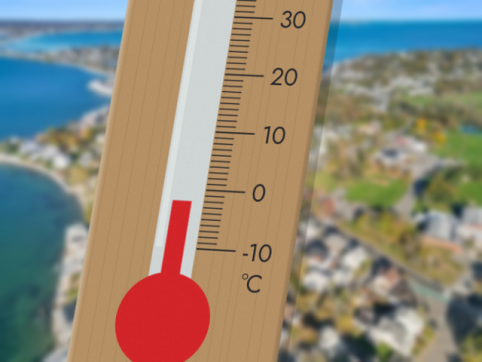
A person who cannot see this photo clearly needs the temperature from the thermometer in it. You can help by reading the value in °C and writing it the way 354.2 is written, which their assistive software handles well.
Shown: -2
